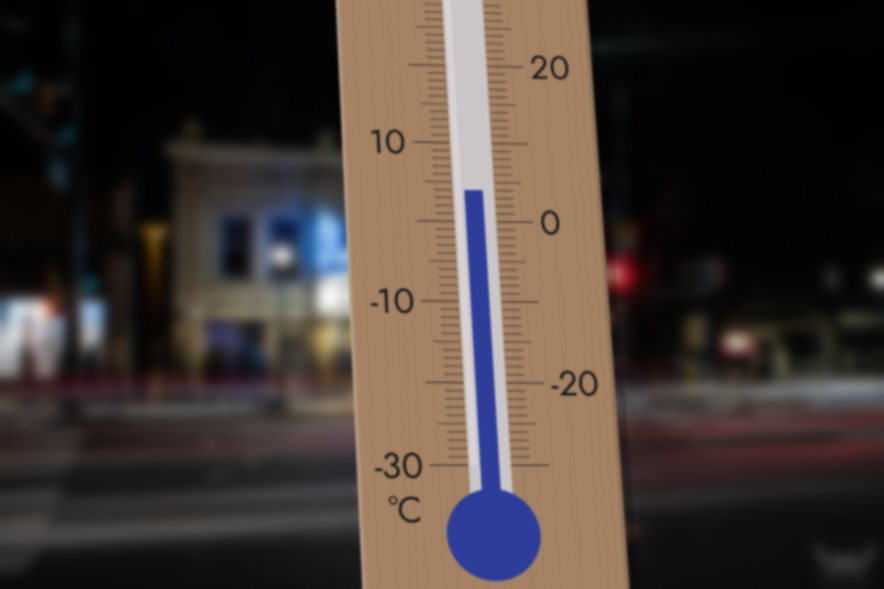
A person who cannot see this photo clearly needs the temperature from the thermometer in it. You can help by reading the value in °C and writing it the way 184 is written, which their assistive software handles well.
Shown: 4
